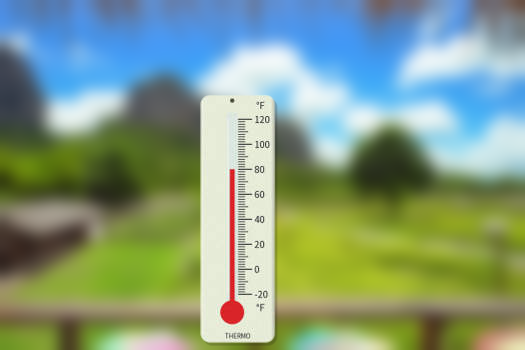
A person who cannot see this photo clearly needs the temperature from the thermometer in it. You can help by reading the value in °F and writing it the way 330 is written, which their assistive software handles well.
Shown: 80
